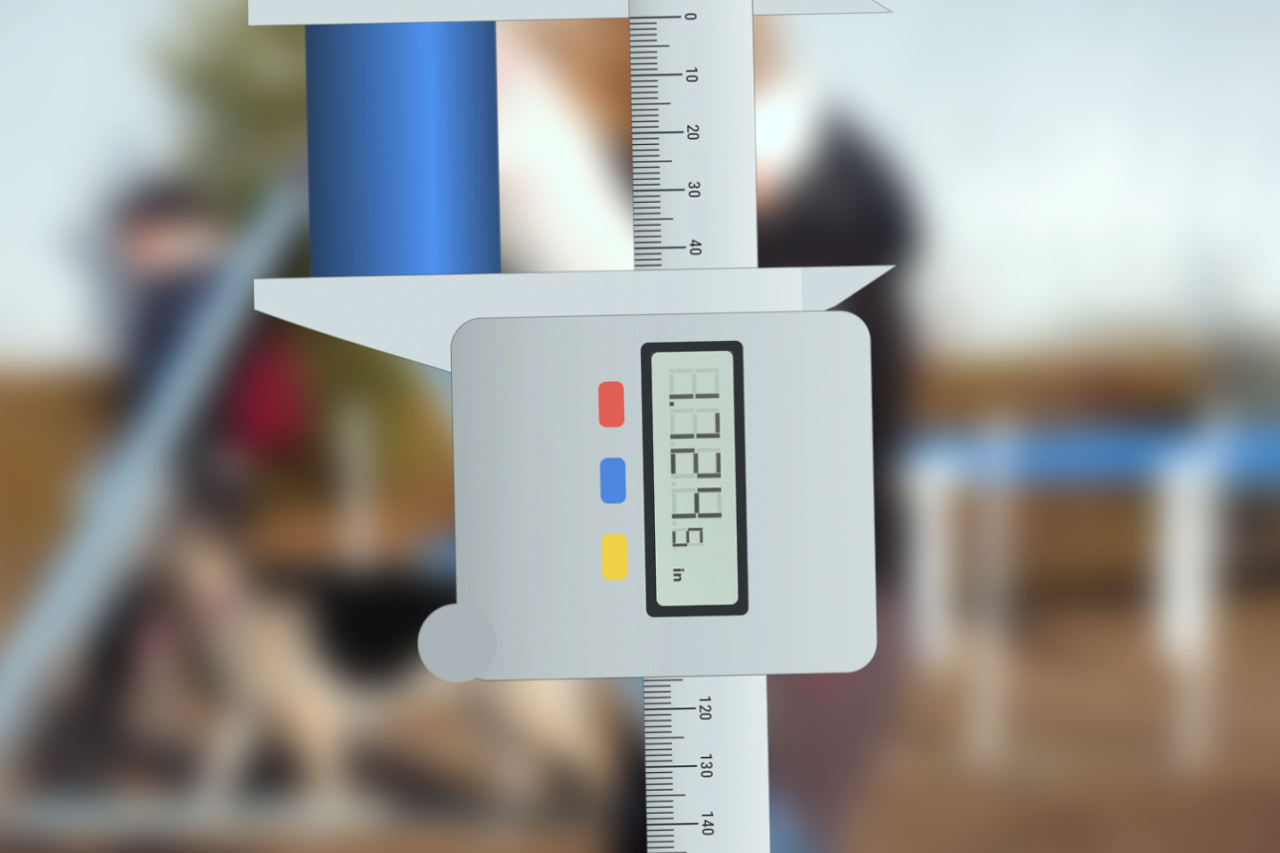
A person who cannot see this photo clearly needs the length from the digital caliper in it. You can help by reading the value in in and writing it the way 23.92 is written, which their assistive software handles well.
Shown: 1.7245
